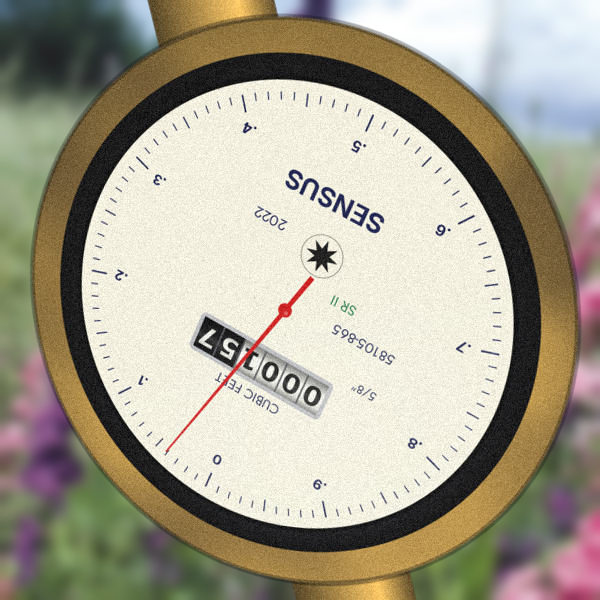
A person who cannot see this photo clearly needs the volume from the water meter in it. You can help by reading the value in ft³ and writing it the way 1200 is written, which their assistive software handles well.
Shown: 157.04
